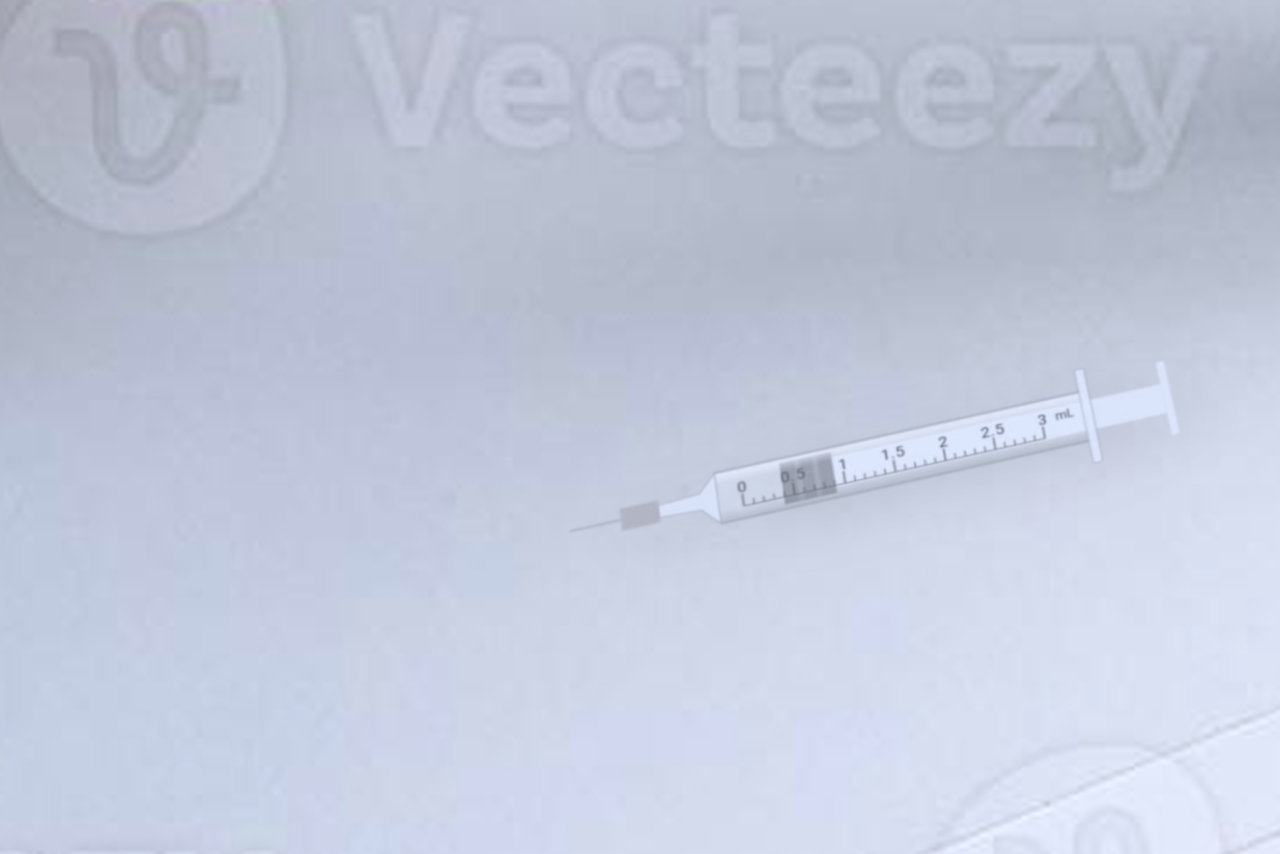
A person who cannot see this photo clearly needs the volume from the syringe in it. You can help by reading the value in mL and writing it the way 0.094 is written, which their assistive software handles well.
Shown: 0.4
